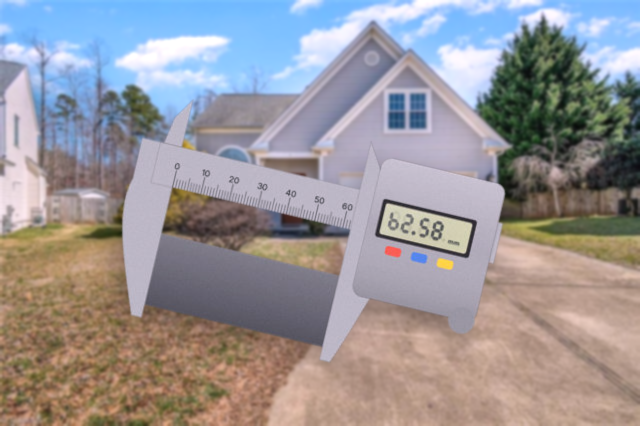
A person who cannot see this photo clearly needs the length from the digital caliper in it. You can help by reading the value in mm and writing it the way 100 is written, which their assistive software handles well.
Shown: 62.58
